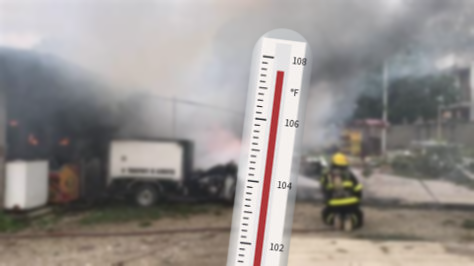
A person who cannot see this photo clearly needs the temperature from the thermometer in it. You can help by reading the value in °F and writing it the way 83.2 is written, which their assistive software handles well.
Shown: 107.6
